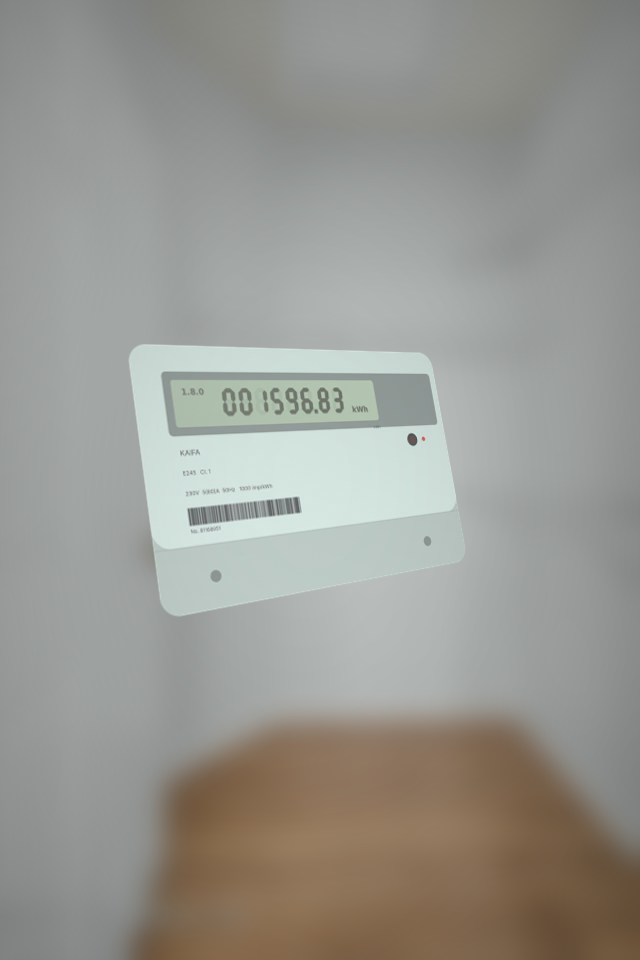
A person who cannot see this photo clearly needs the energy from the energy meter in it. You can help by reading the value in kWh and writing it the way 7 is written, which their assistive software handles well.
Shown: 1596.83
